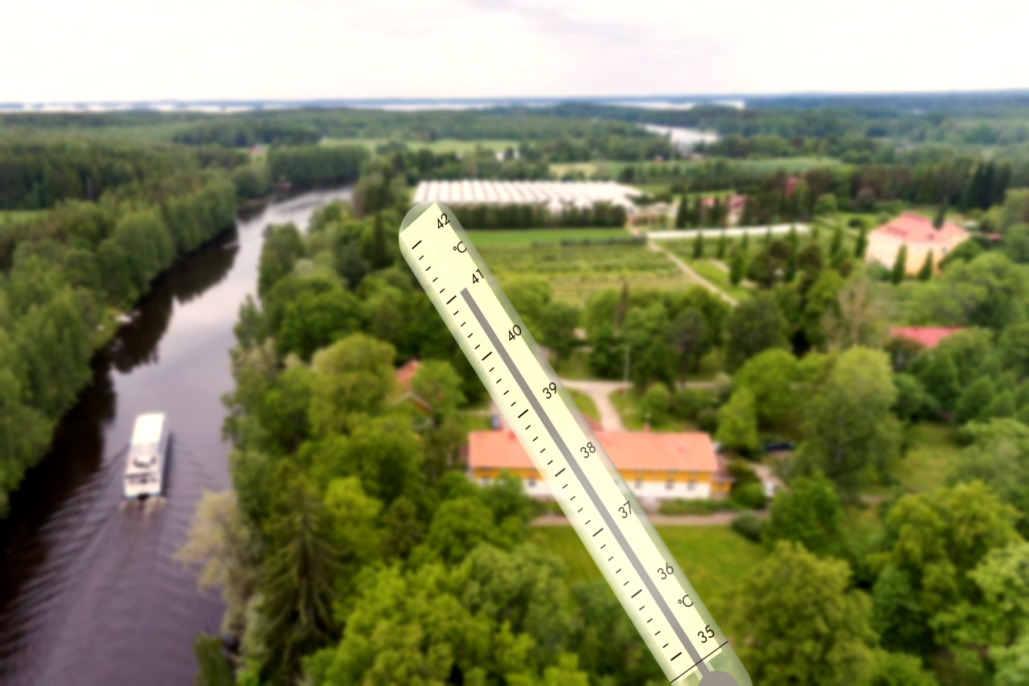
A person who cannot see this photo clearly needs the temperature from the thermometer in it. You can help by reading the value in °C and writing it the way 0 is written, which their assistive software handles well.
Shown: 41
